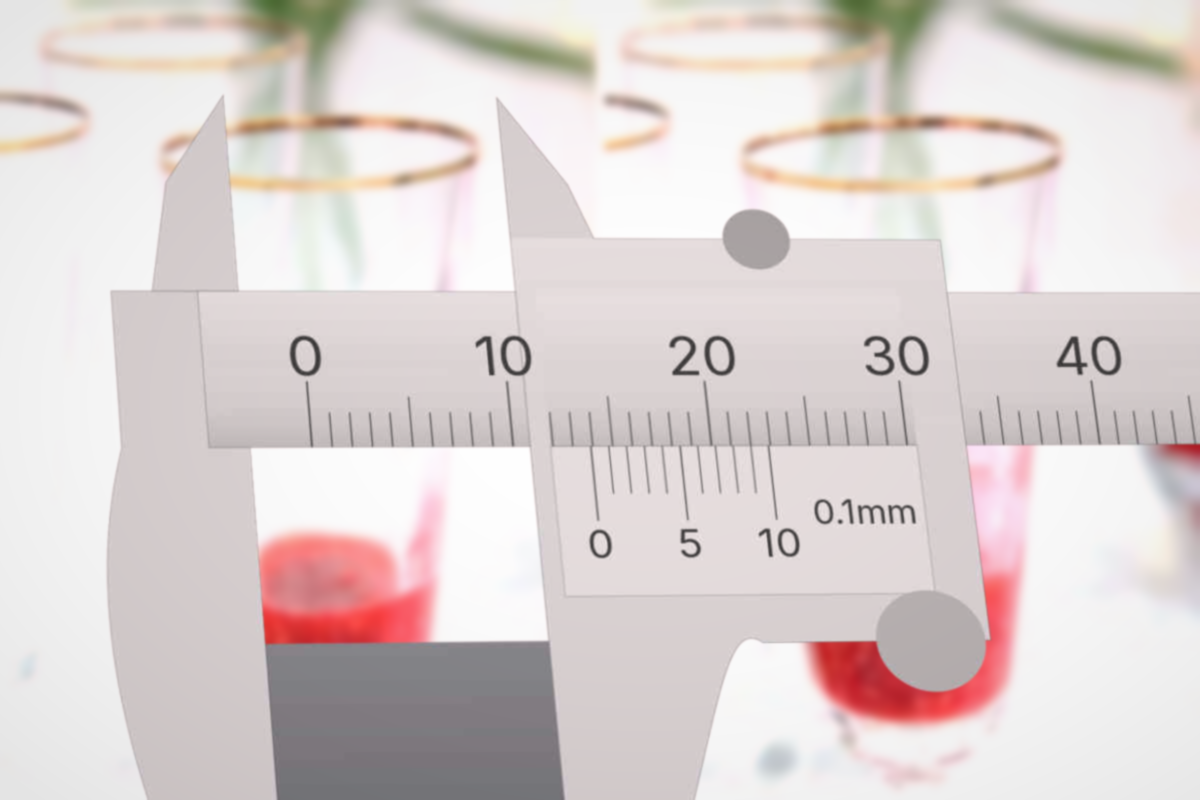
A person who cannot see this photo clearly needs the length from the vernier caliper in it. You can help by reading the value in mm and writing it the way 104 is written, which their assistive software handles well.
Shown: 13.9
